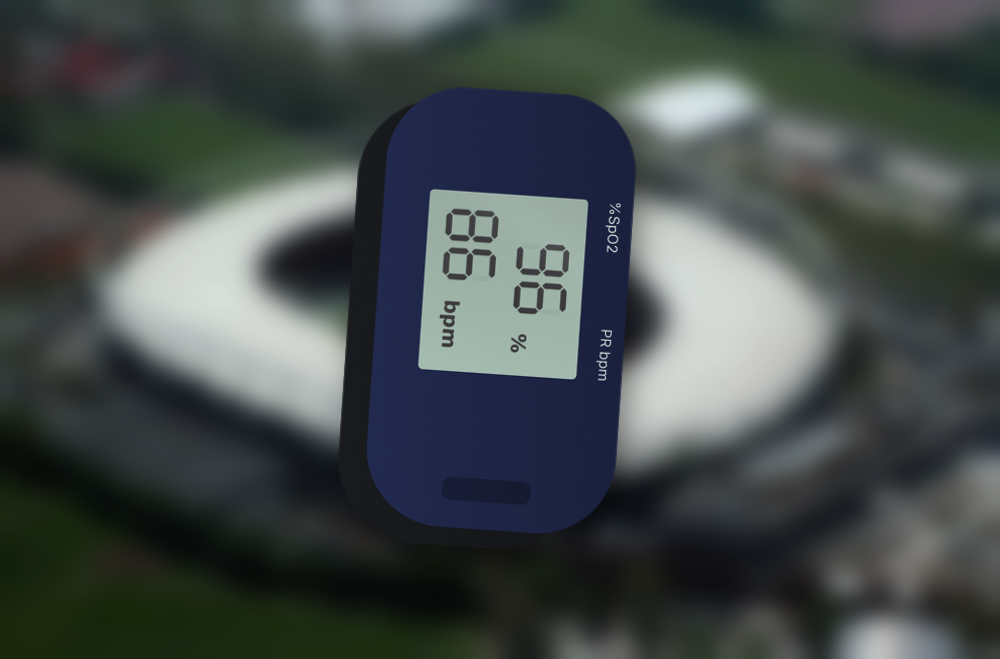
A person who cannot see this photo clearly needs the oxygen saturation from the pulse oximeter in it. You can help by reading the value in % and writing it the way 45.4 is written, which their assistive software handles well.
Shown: 96
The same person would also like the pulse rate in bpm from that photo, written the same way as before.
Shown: 86
